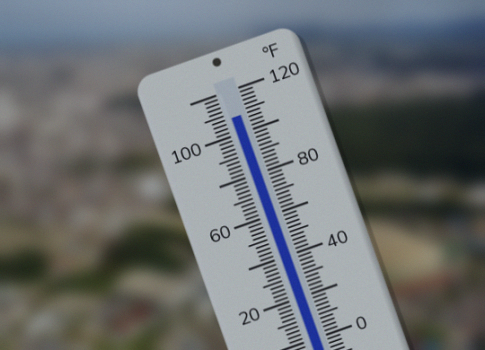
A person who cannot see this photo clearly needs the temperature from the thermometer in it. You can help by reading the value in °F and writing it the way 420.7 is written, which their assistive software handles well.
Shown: 108
